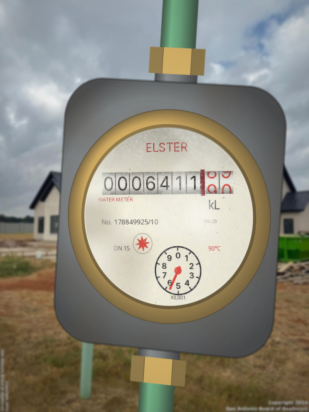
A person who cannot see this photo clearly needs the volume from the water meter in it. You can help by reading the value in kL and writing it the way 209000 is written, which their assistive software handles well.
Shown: 6411.895
